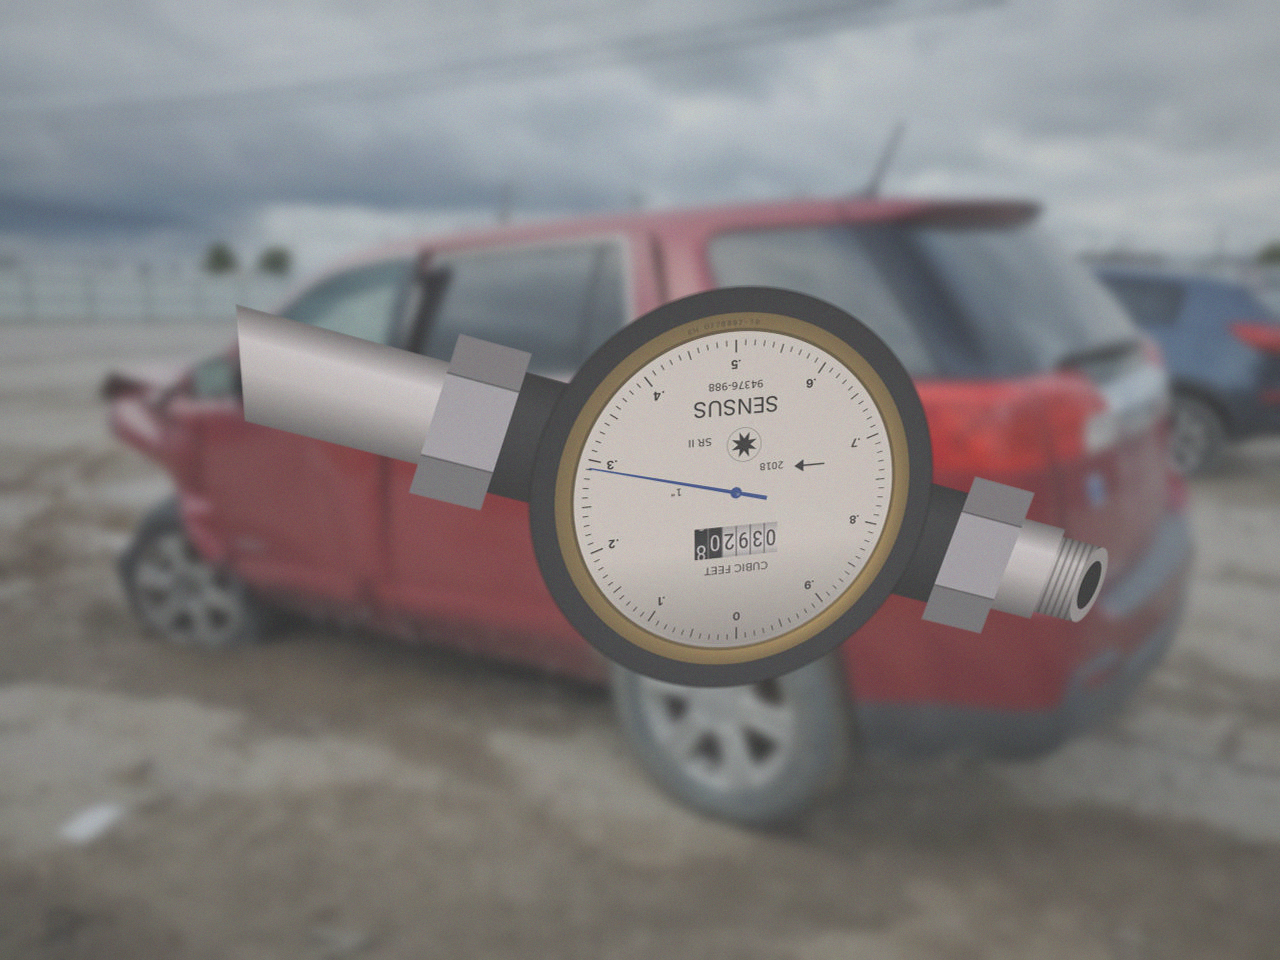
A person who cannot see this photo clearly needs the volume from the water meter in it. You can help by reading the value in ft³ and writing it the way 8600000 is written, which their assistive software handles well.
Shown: 39208.29
